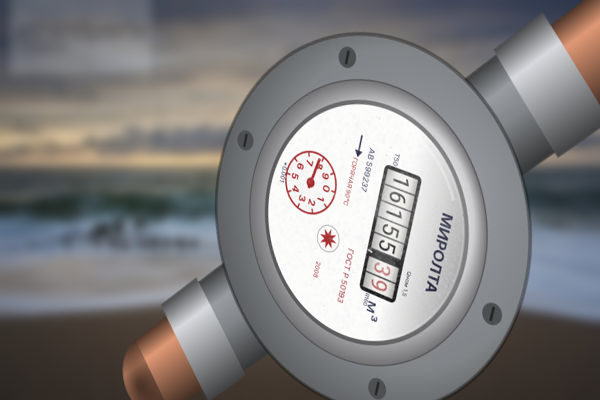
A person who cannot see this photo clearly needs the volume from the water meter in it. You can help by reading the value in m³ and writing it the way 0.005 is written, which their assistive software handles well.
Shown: 16155.397
